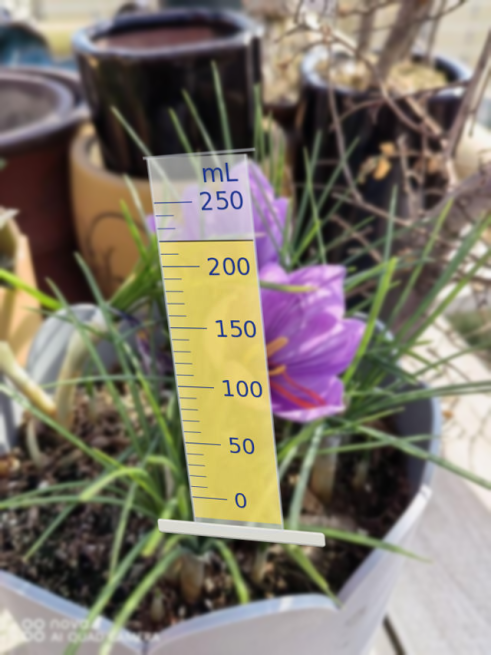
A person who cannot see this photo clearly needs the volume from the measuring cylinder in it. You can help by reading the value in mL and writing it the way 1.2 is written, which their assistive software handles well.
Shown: 220
